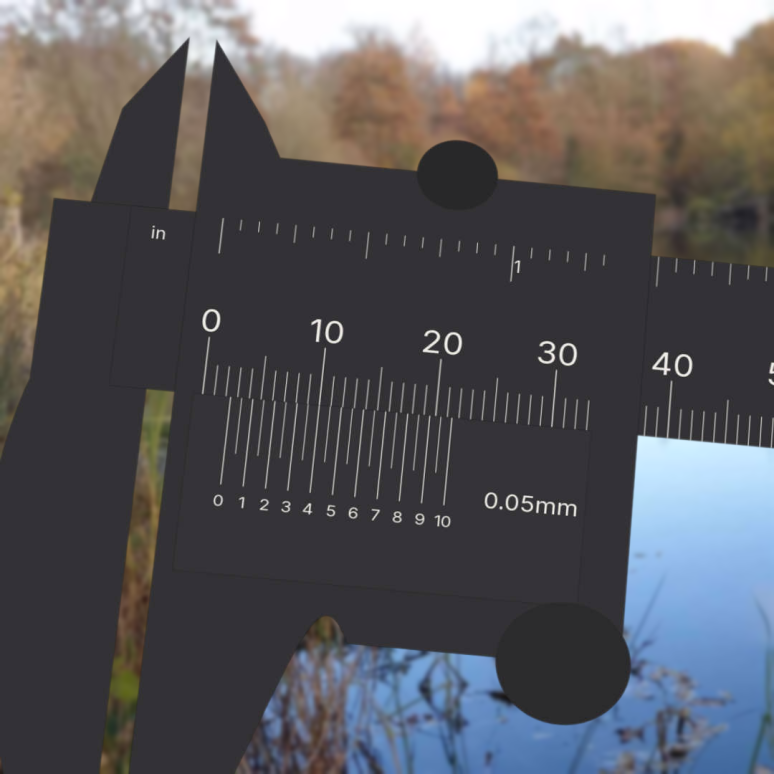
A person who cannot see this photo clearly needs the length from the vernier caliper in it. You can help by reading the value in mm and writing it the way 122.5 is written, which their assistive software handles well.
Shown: 2.4
